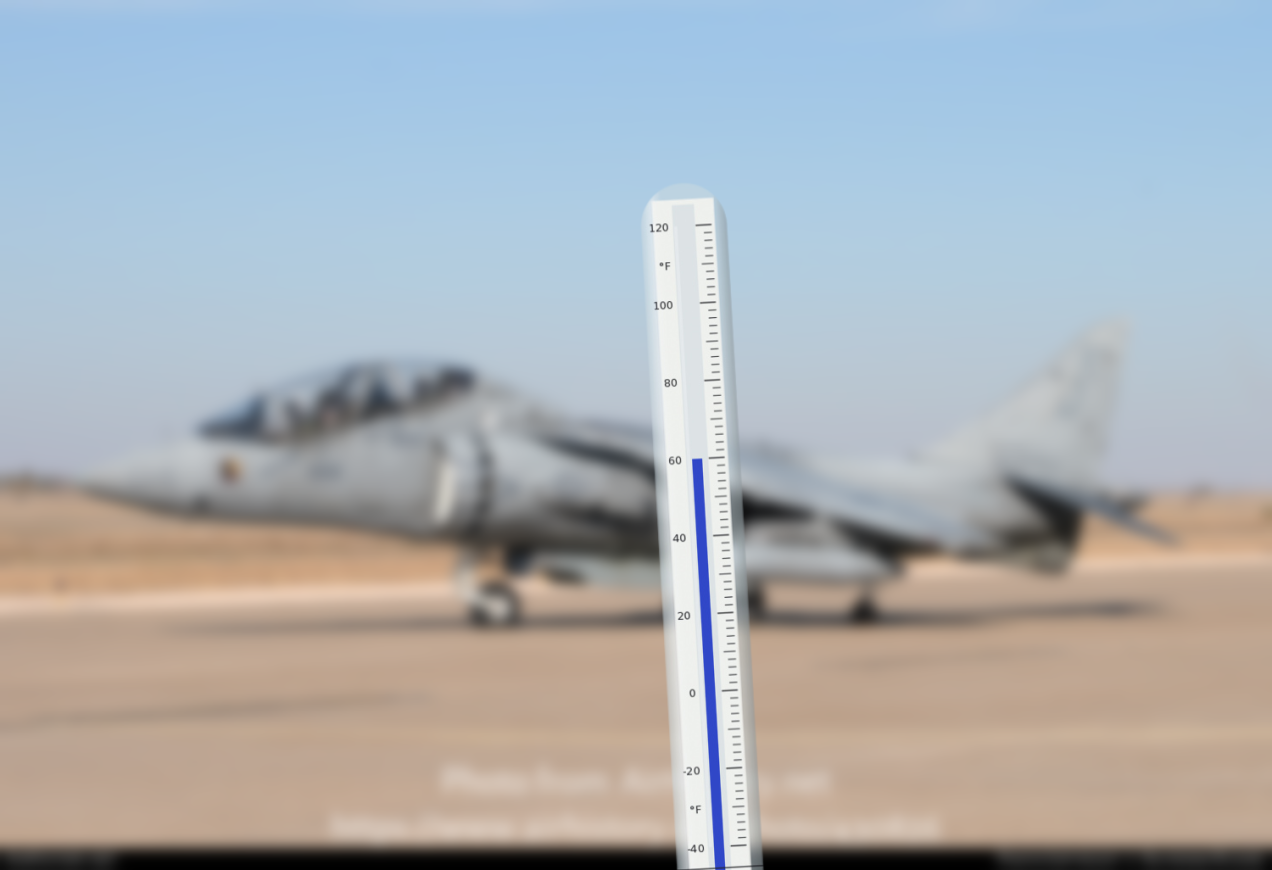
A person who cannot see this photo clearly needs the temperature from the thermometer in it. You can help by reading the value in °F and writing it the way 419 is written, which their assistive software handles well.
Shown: 60
